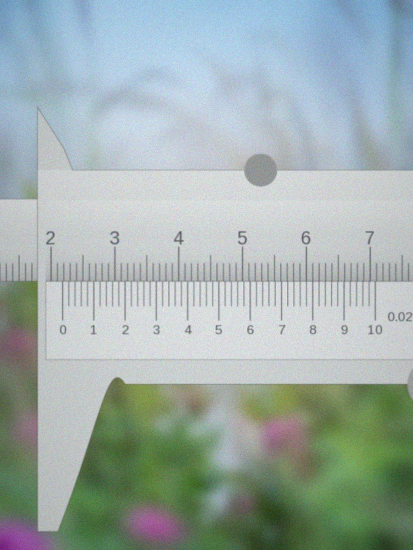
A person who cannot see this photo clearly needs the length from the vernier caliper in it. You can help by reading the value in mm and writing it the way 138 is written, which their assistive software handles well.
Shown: 21.8
